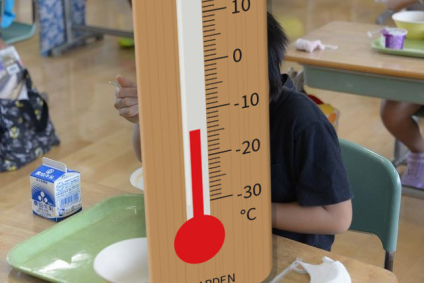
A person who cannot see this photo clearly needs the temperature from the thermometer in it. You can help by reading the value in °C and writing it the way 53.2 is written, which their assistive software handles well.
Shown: -14
